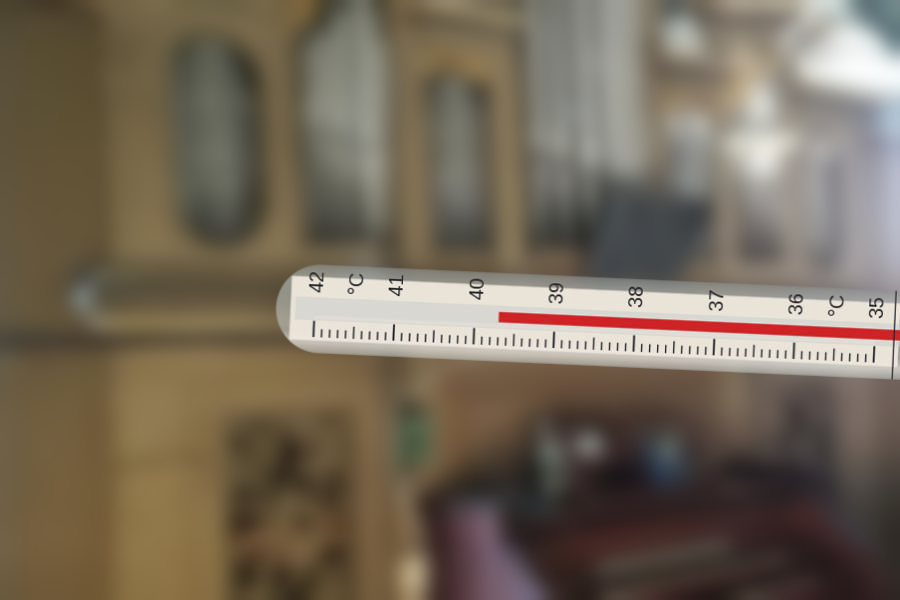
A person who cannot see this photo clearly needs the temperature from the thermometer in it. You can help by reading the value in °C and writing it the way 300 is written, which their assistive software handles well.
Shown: 39.7
